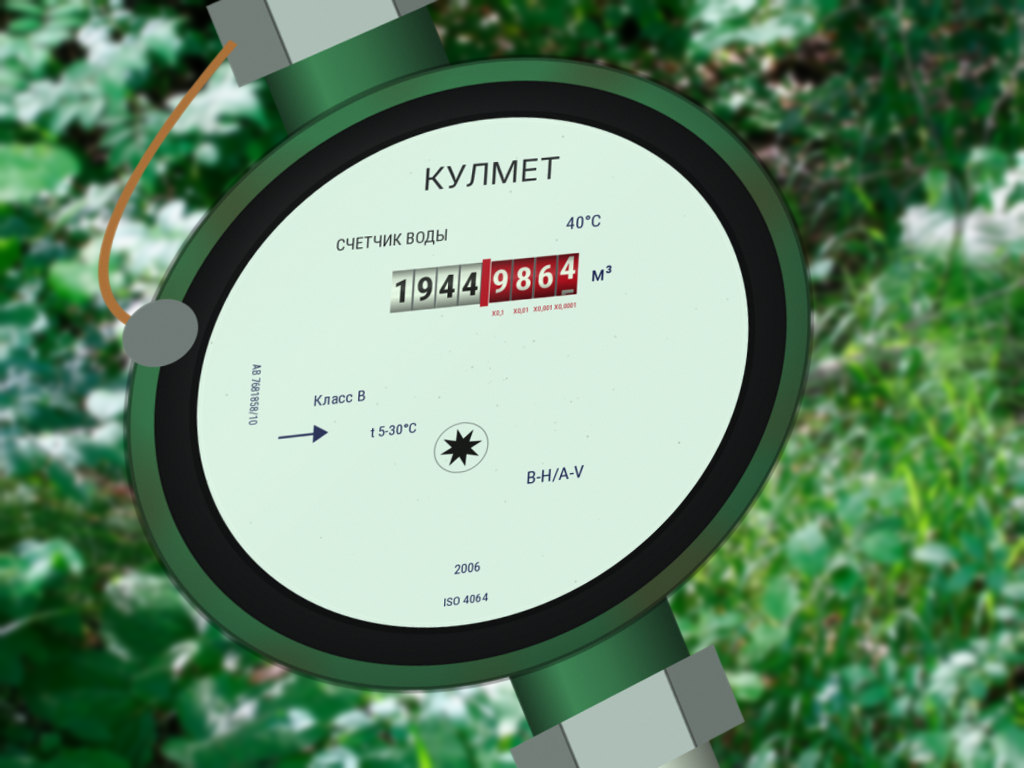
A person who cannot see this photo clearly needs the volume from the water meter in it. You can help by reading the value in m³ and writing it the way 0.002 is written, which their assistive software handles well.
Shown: 1944.9864
